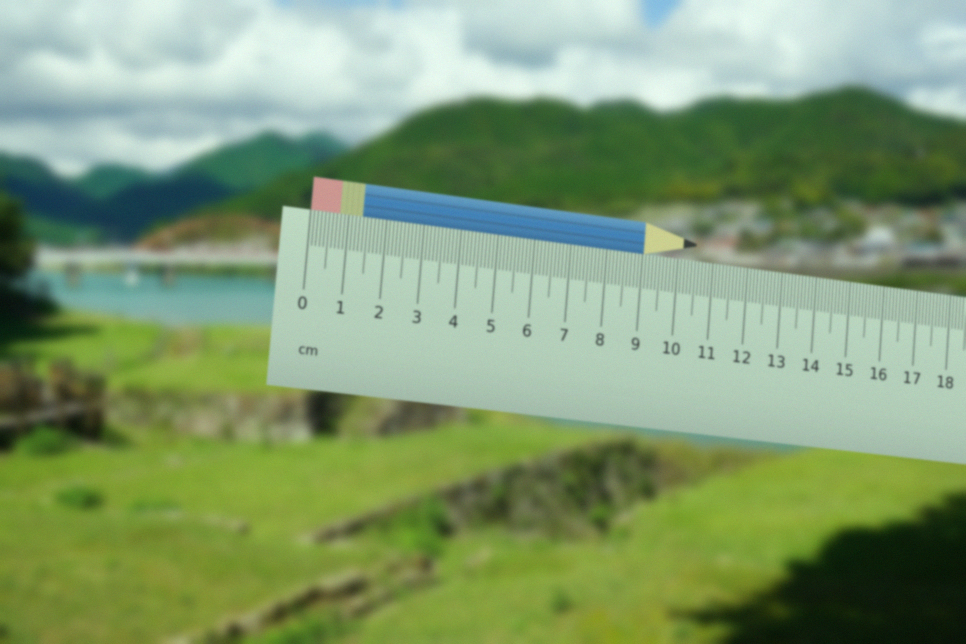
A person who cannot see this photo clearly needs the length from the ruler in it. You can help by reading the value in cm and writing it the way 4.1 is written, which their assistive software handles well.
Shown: 10.5
